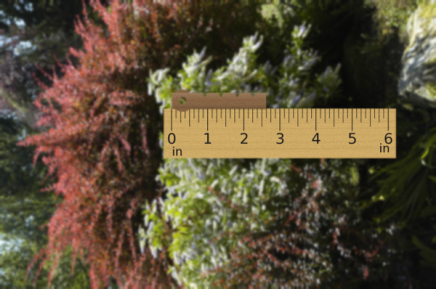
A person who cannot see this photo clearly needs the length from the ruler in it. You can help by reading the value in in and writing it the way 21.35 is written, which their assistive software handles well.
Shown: 2.625
